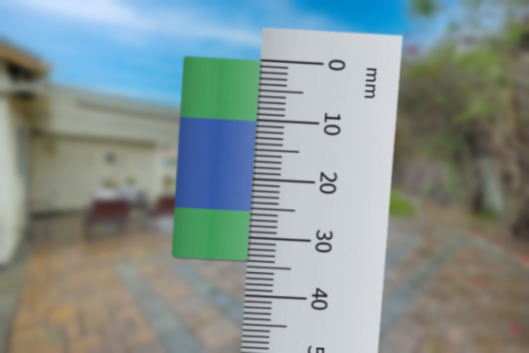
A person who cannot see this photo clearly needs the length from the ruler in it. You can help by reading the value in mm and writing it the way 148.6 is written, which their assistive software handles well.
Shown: 34
